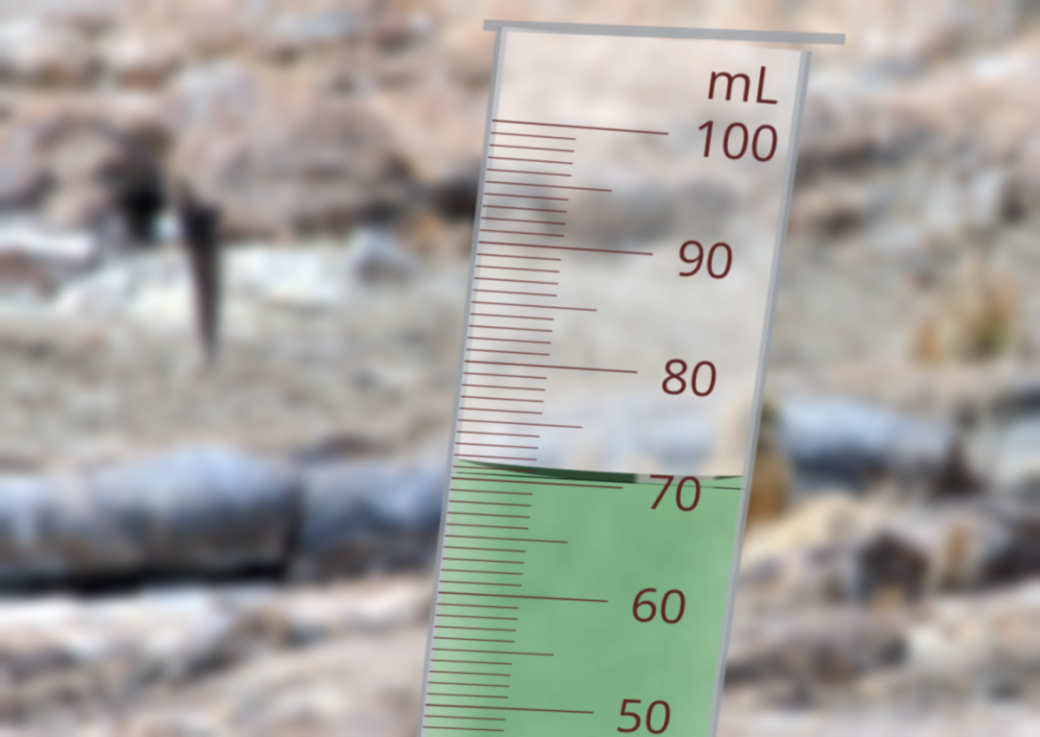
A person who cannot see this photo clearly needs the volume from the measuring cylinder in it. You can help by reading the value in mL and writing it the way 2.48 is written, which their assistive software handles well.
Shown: 70.5
